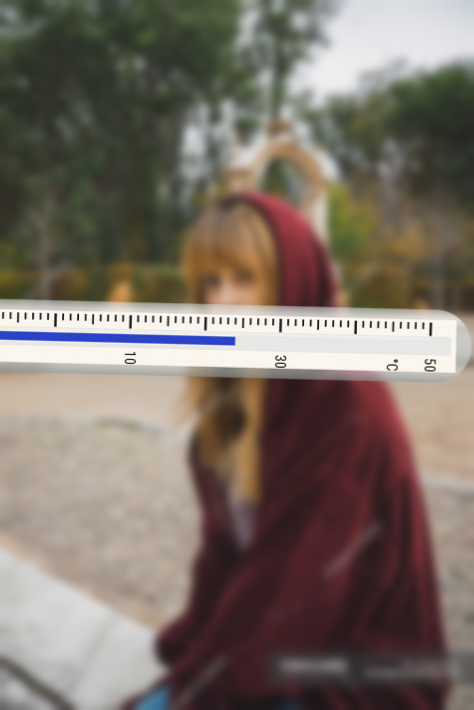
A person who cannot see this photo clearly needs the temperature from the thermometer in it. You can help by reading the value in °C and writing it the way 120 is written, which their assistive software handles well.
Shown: 24
